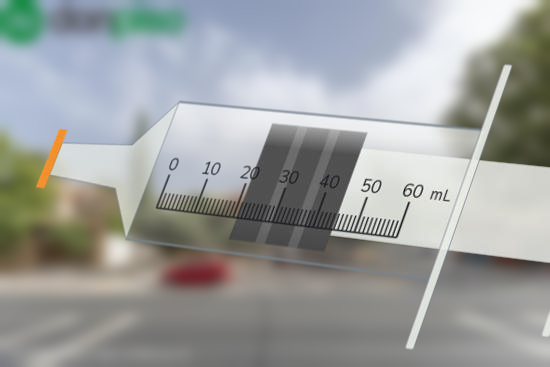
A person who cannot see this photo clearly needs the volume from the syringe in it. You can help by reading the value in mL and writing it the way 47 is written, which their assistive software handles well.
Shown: 21
